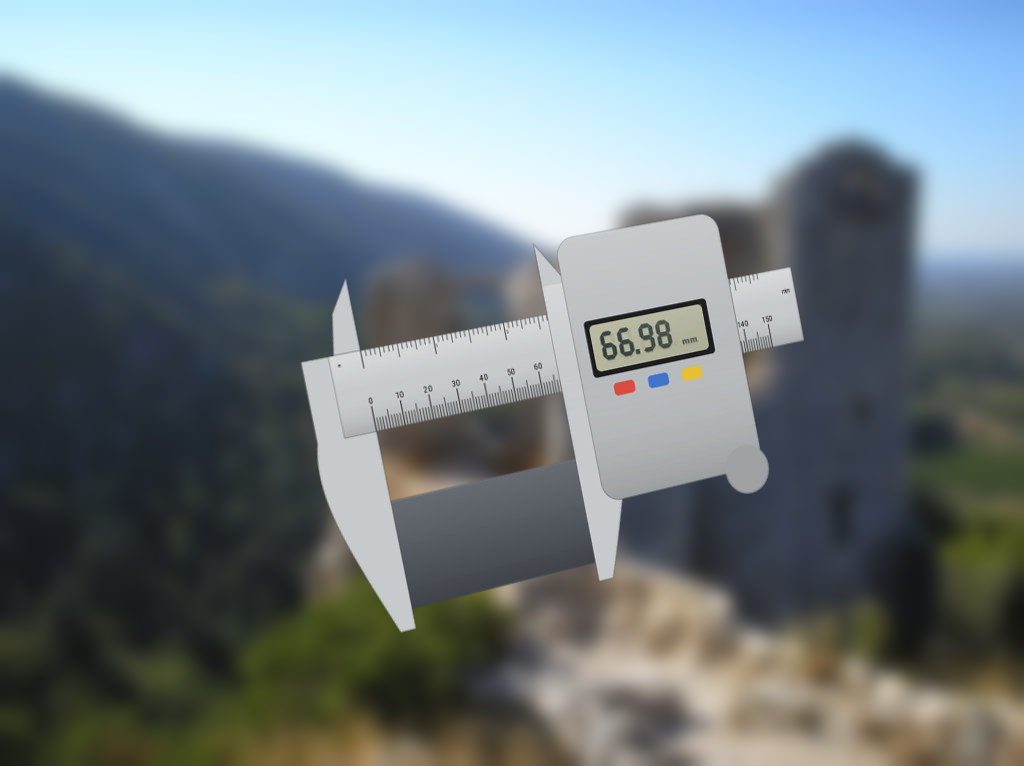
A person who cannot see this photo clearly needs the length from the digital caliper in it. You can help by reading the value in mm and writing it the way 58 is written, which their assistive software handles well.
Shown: 66.98
